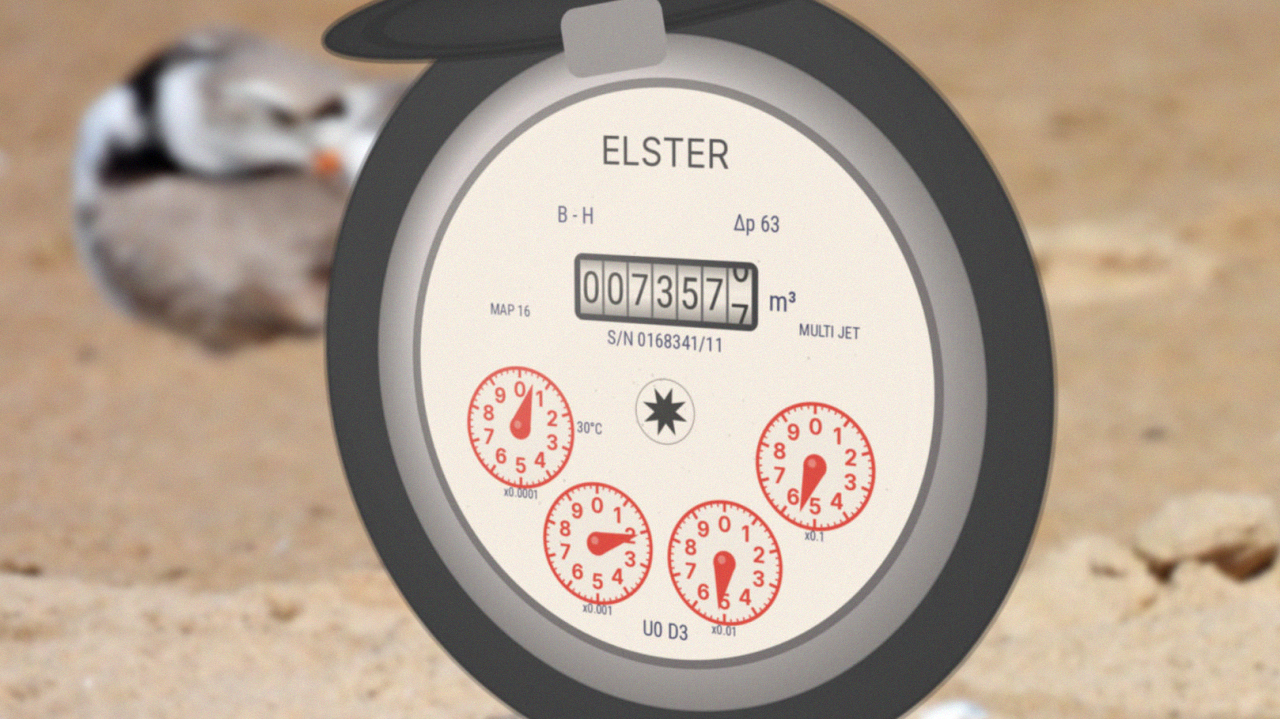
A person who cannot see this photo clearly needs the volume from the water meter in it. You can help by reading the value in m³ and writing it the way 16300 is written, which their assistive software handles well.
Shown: 73576.5520
